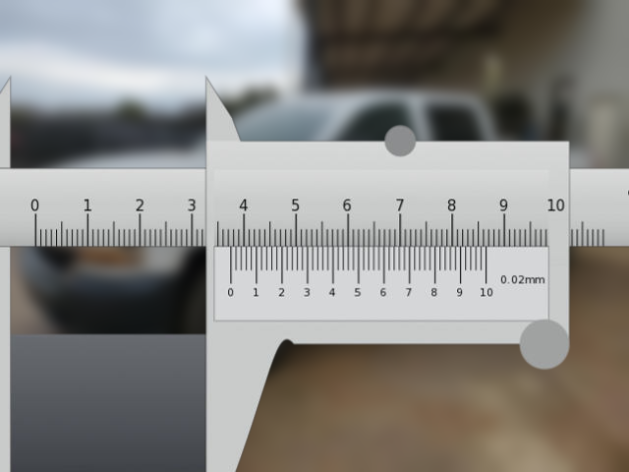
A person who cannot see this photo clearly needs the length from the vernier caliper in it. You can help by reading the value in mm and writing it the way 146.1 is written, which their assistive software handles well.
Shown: 37.5
